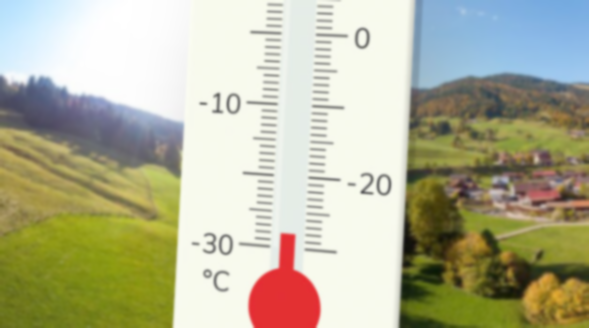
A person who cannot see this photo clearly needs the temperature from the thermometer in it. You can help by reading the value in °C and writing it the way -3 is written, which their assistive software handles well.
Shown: -28
